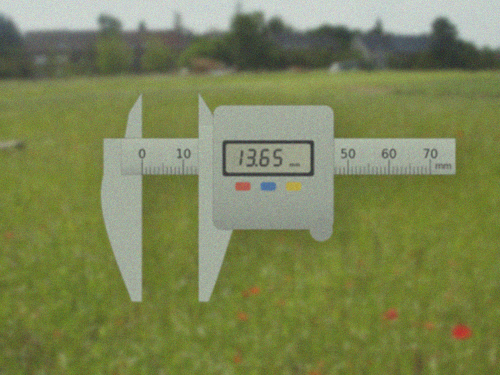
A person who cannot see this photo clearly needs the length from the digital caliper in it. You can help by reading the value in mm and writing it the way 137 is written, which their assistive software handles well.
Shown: 13.65
